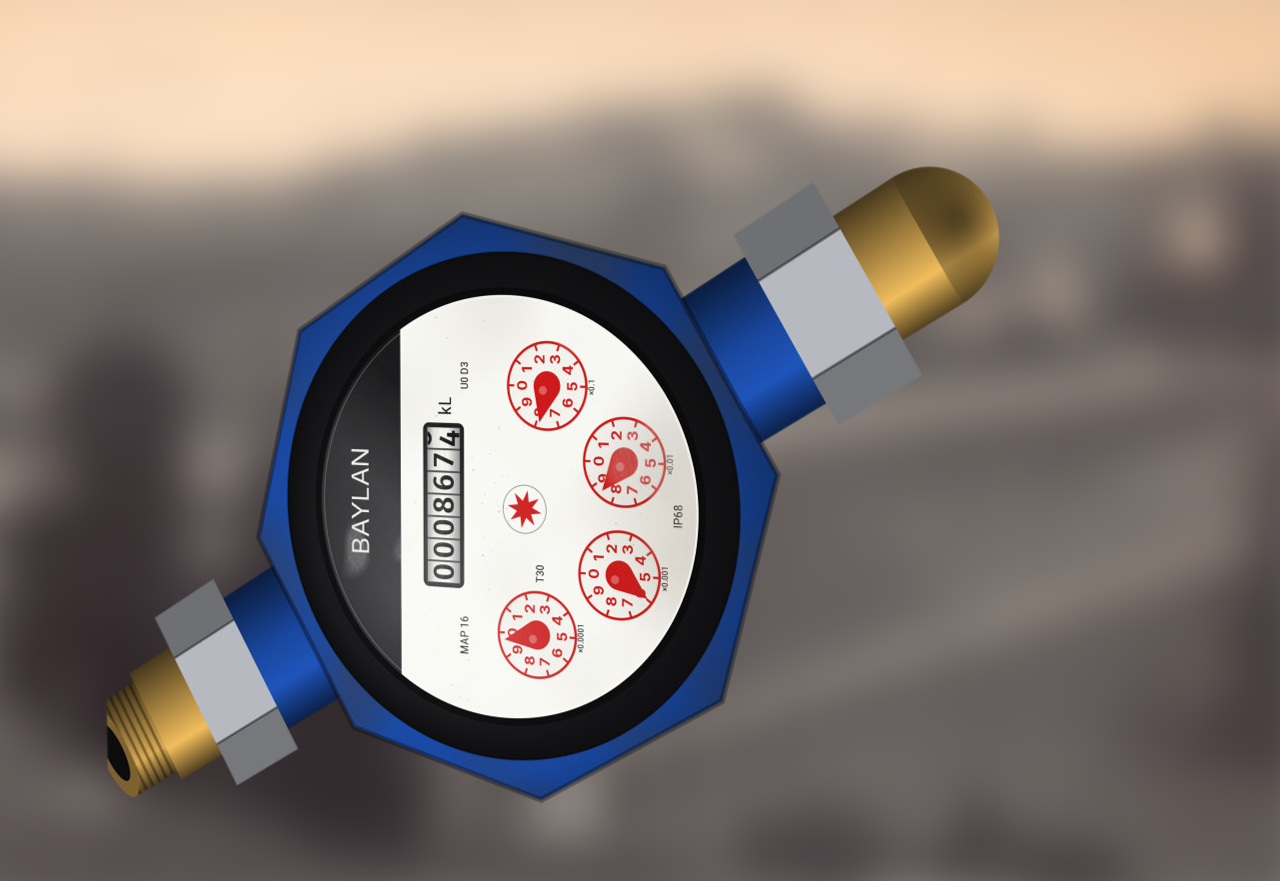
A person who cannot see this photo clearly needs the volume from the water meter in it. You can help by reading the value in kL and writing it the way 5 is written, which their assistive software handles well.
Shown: 8673.7859
